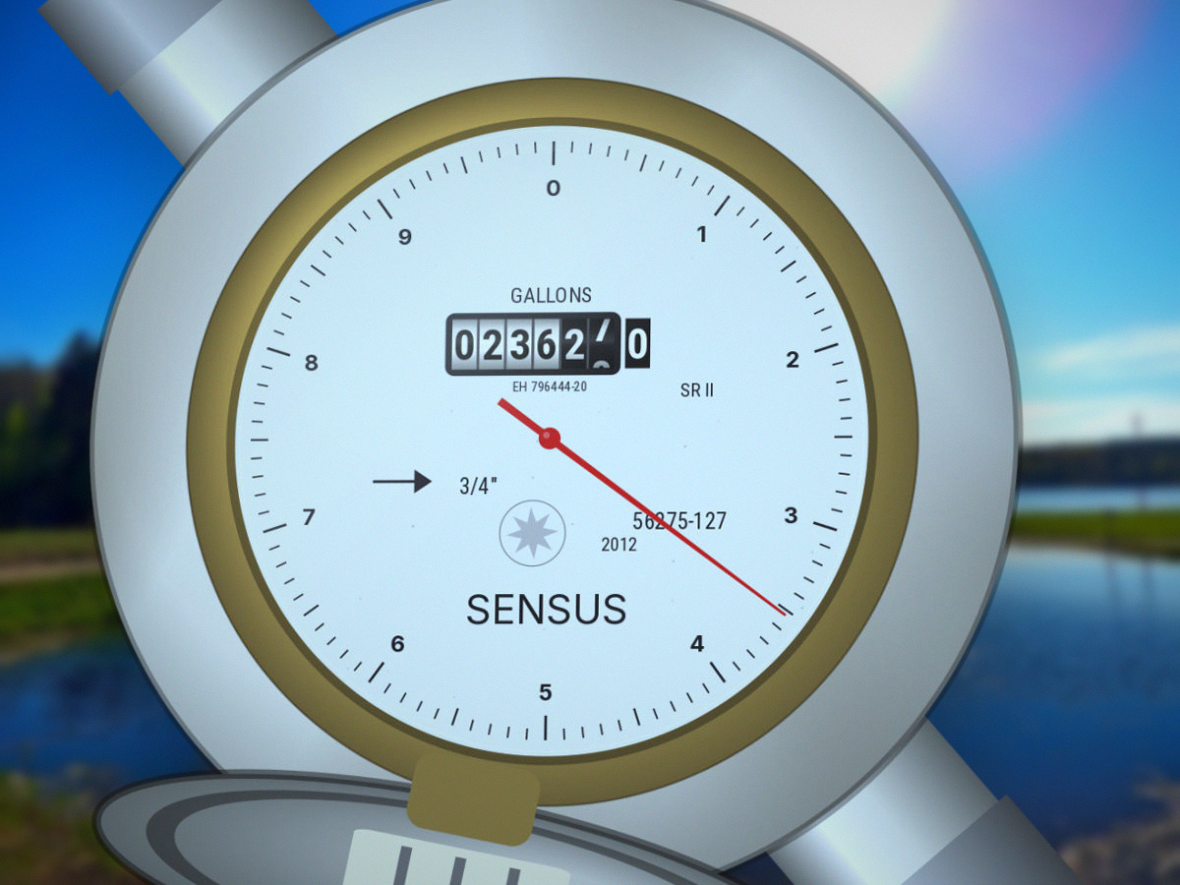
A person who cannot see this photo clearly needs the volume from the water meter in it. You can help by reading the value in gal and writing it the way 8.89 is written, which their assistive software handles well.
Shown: 236273.5
